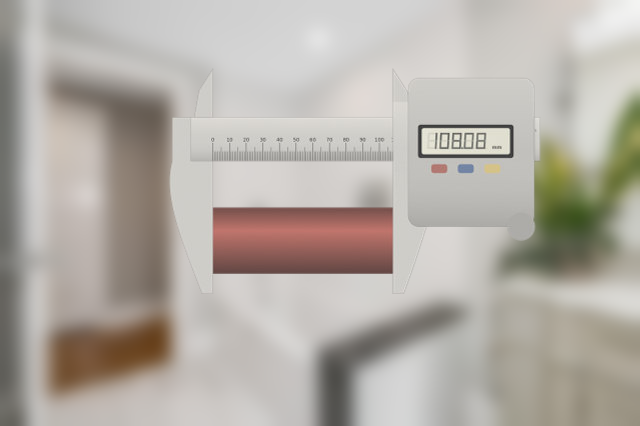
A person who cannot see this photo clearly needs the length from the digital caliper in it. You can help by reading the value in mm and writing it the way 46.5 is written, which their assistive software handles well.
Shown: 108.08
